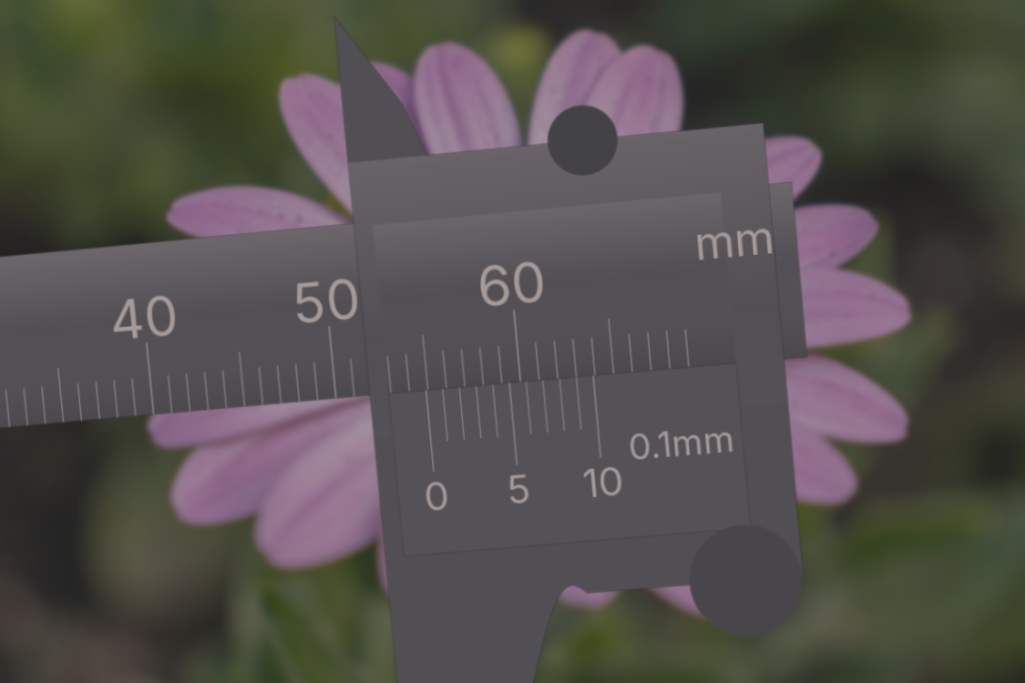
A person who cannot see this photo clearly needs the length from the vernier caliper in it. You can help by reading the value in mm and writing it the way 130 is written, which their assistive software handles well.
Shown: 54.9
